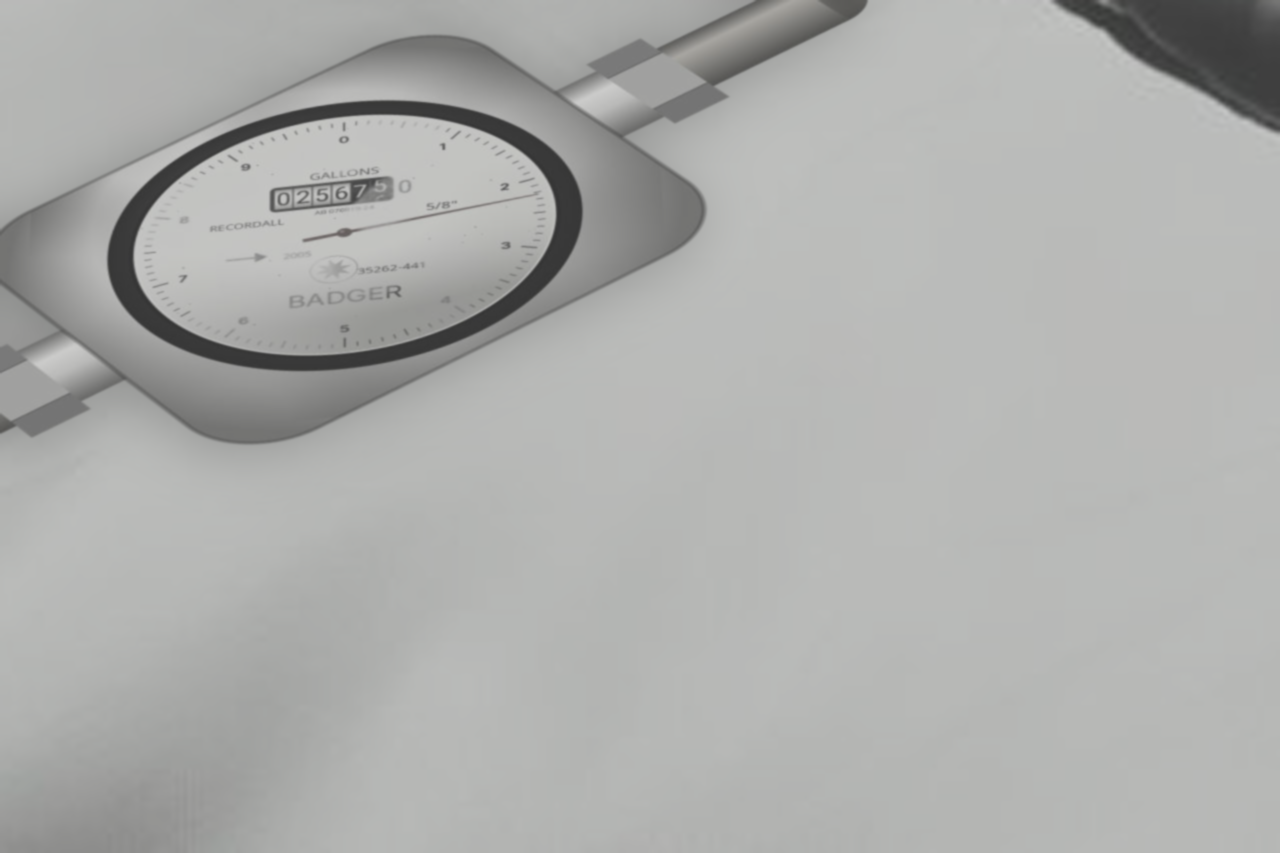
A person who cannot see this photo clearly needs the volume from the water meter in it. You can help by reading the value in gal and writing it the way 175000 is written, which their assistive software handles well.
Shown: 256752.2
